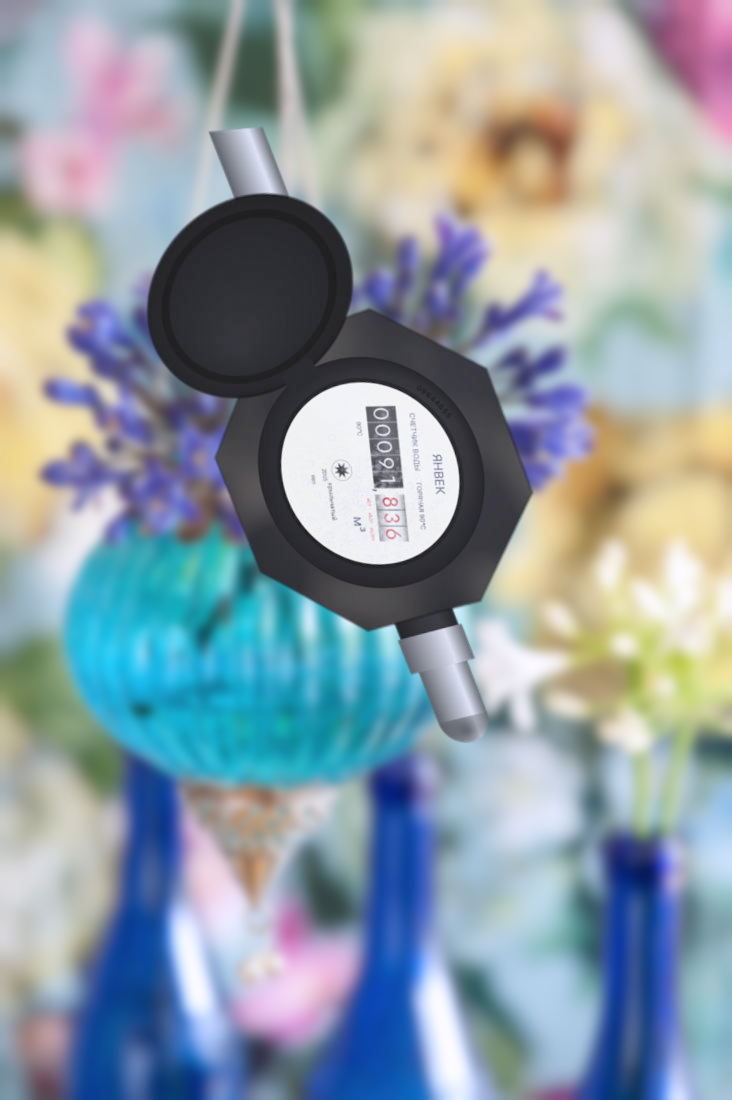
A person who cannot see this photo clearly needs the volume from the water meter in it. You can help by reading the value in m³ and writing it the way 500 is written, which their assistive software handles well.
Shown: 91.836
